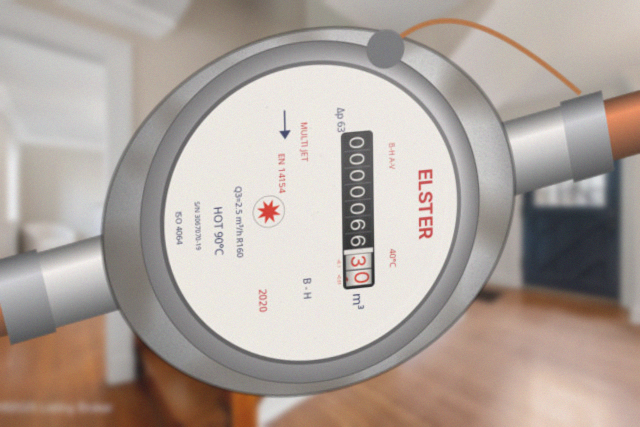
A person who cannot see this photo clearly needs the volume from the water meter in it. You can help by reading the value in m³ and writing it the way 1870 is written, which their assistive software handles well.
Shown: 66.30
